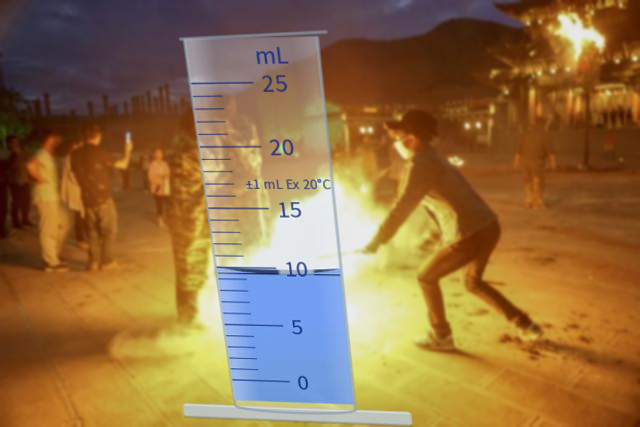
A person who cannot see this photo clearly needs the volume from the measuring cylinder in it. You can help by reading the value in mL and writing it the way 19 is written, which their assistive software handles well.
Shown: 9.5
